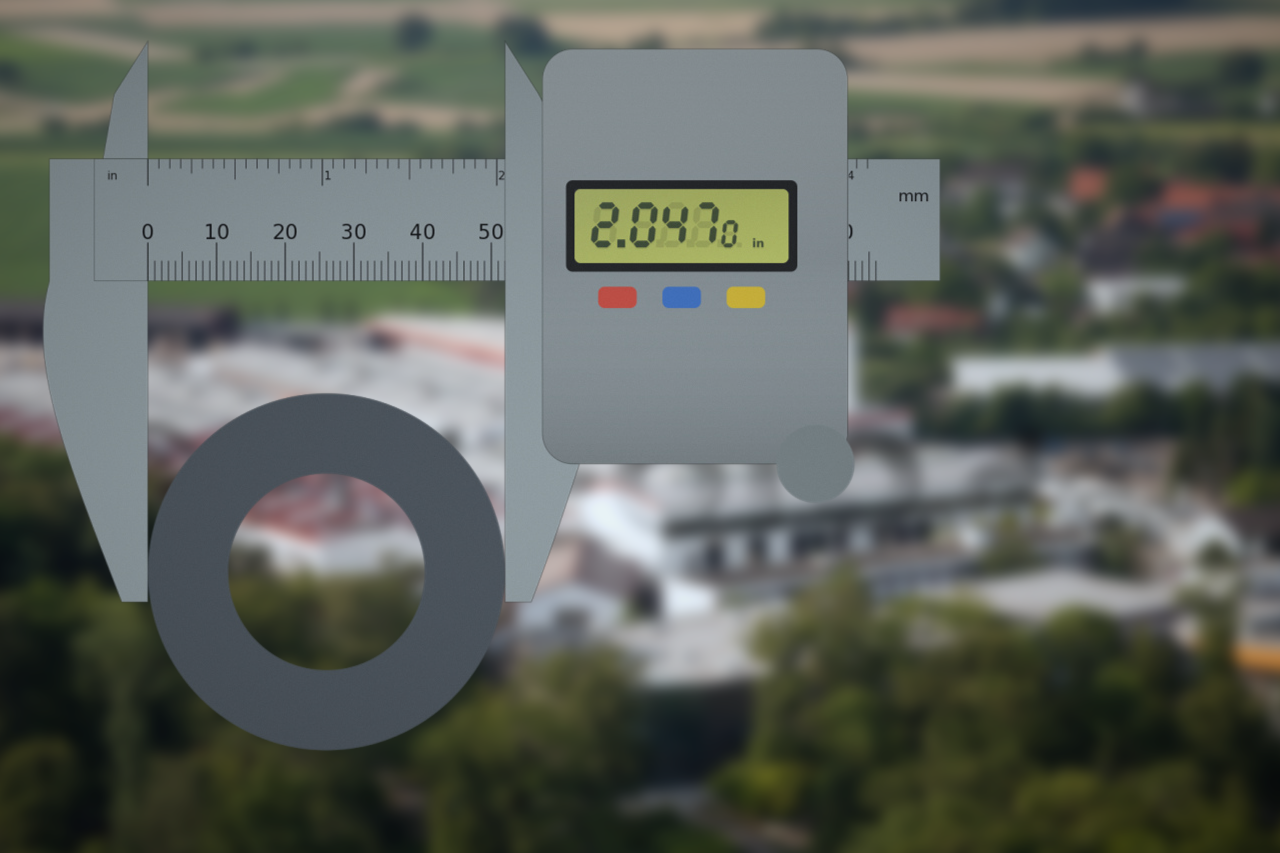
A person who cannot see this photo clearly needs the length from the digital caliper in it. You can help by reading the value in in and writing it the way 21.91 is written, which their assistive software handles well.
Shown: 2.0470
